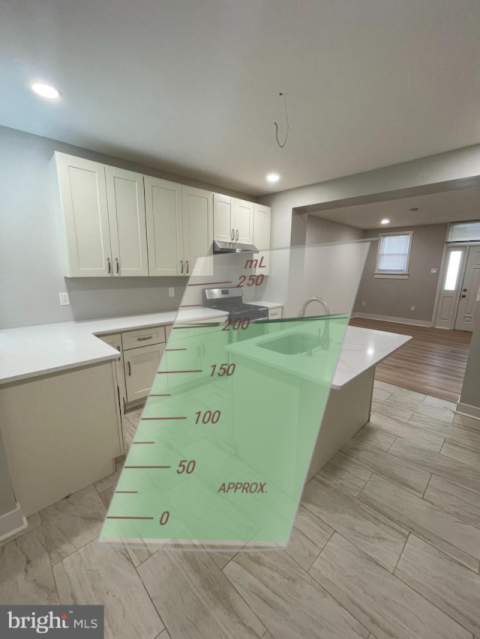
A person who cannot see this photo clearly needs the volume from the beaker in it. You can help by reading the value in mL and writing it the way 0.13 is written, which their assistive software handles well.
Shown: 200
